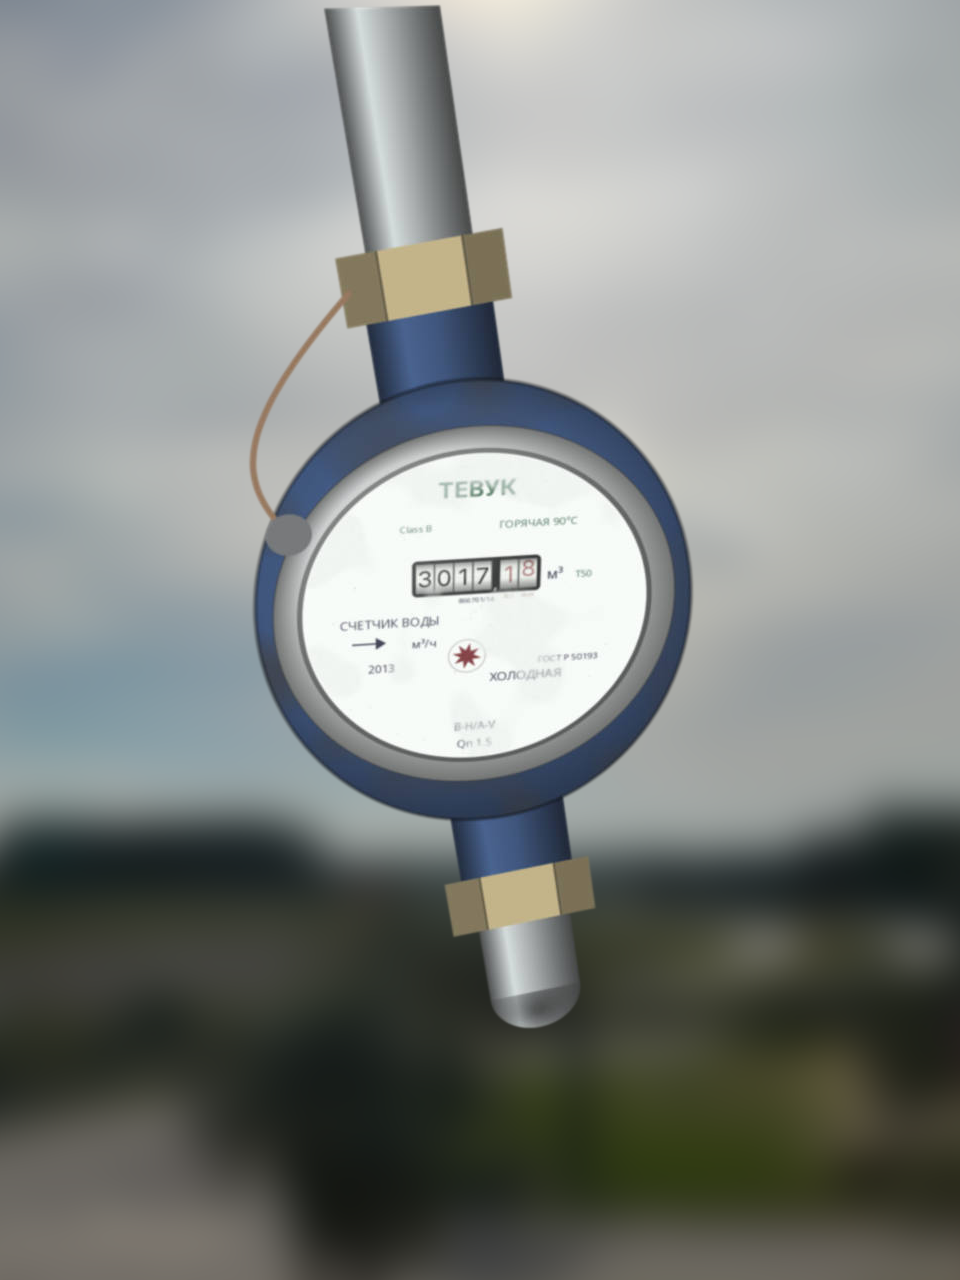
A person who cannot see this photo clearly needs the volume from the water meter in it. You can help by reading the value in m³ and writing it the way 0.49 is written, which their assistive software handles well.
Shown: 3017.18
